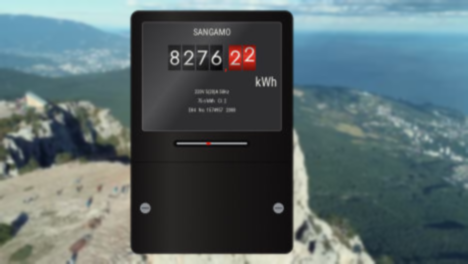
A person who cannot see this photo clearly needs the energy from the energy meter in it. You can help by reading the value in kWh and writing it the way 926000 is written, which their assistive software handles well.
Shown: 8276.22
